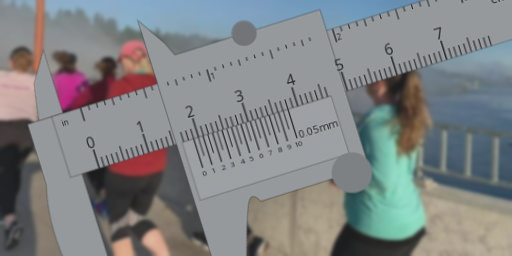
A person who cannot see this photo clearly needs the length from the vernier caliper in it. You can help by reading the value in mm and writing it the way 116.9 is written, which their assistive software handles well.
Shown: 19.0
